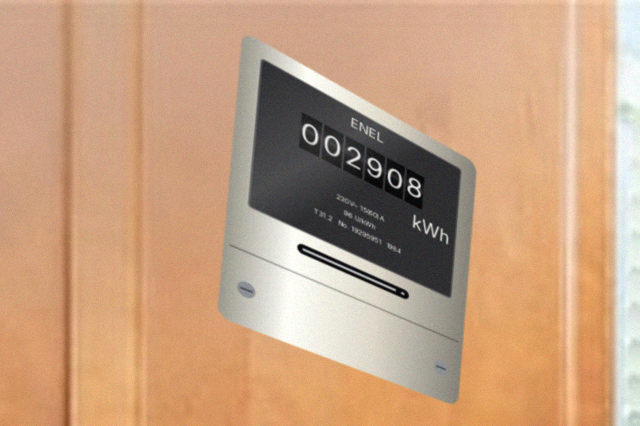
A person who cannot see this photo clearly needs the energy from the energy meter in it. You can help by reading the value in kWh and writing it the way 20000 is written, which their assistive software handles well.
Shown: 2908
